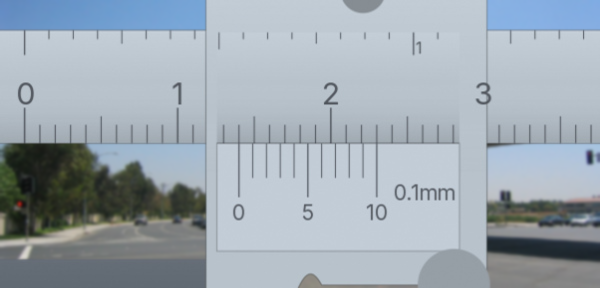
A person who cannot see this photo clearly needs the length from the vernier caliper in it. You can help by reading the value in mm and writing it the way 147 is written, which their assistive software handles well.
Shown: 14.0
